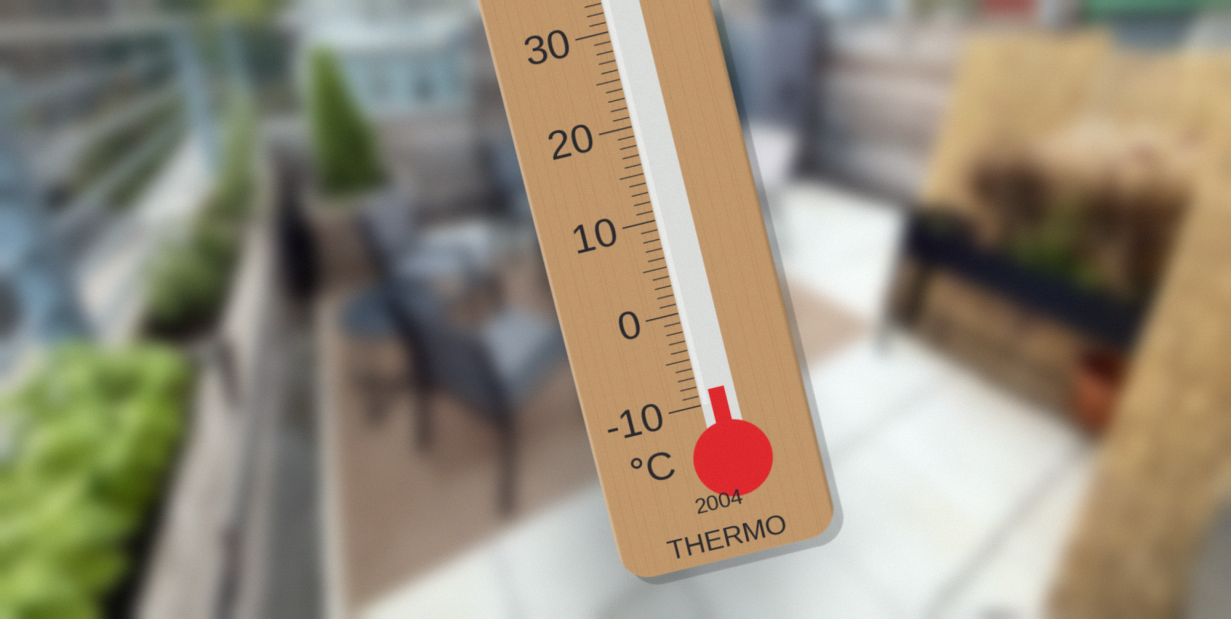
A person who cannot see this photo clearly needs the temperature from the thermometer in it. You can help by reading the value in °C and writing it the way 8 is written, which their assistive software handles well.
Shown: -8.5
